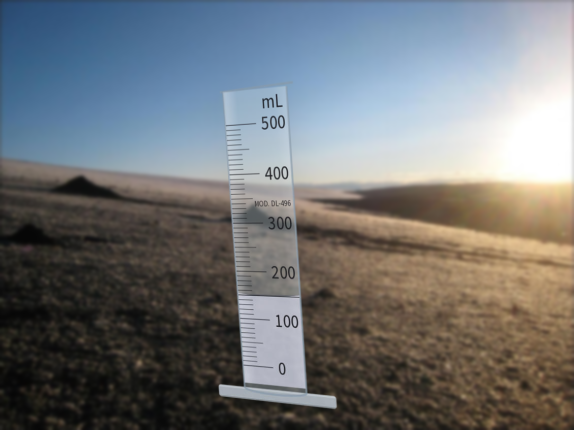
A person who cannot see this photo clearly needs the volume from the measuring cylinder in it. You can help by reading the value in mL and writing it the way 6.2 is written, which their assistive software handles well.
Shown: 150
